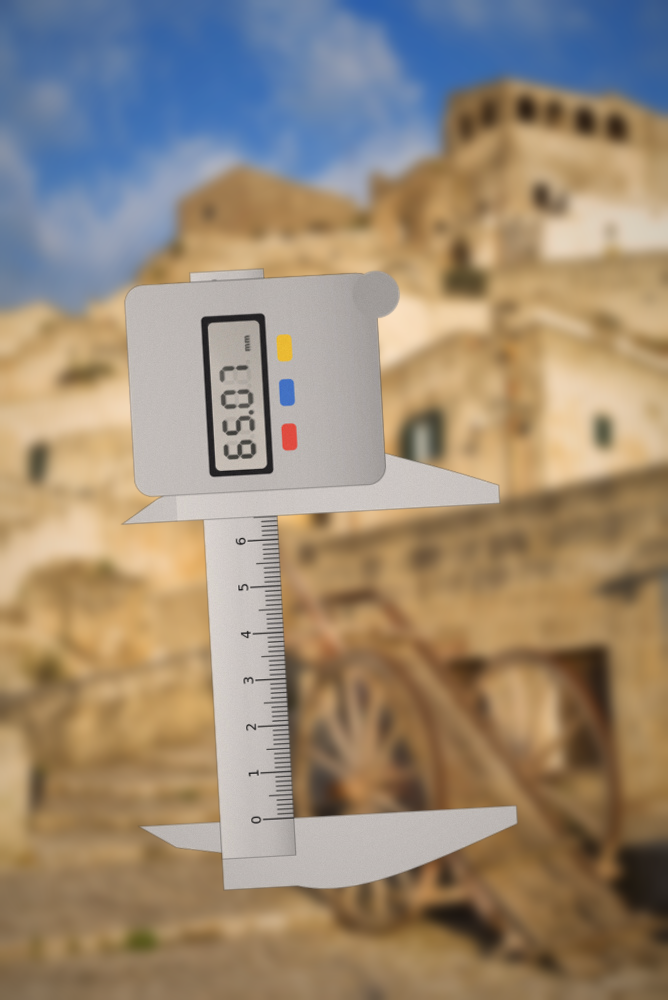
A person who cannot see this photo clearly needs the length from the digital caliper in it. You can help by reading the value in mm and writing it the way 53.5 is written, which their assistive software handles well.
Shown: 65.07
